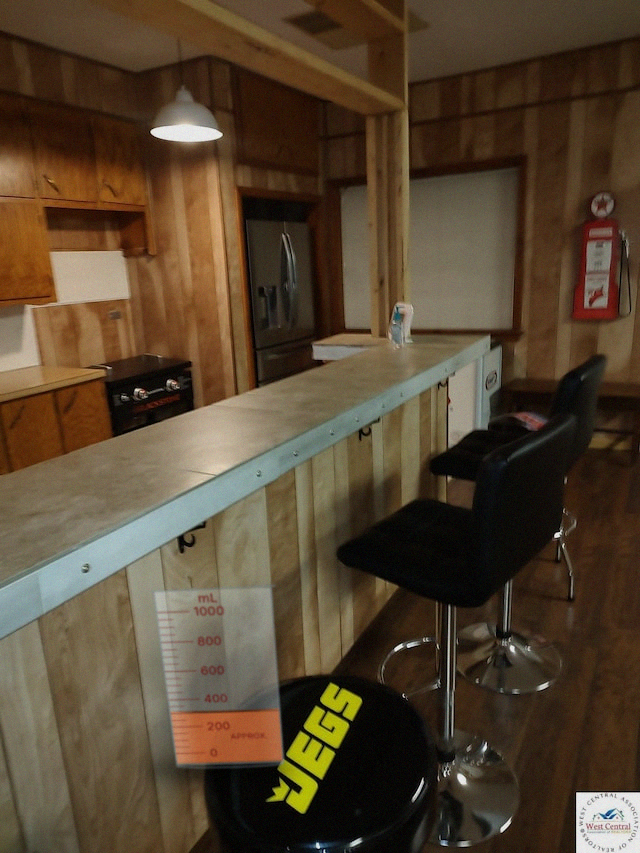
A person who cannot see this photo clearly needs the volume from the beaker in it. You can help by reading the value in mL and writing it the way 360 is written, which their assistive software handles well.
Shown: 300
